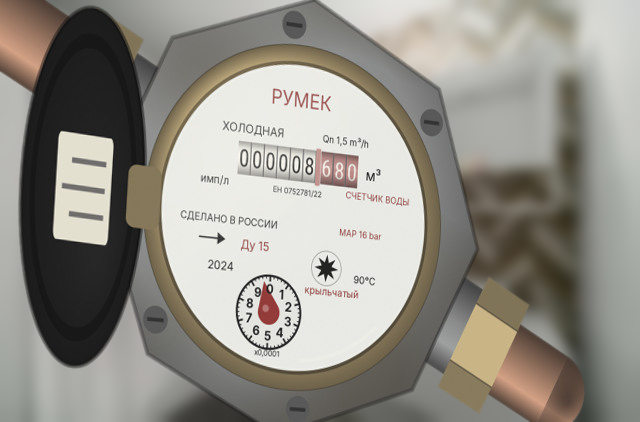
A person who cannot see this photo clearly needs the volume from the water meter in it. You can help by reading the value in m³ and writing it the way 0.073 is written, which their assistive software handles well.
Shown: 8.6799
